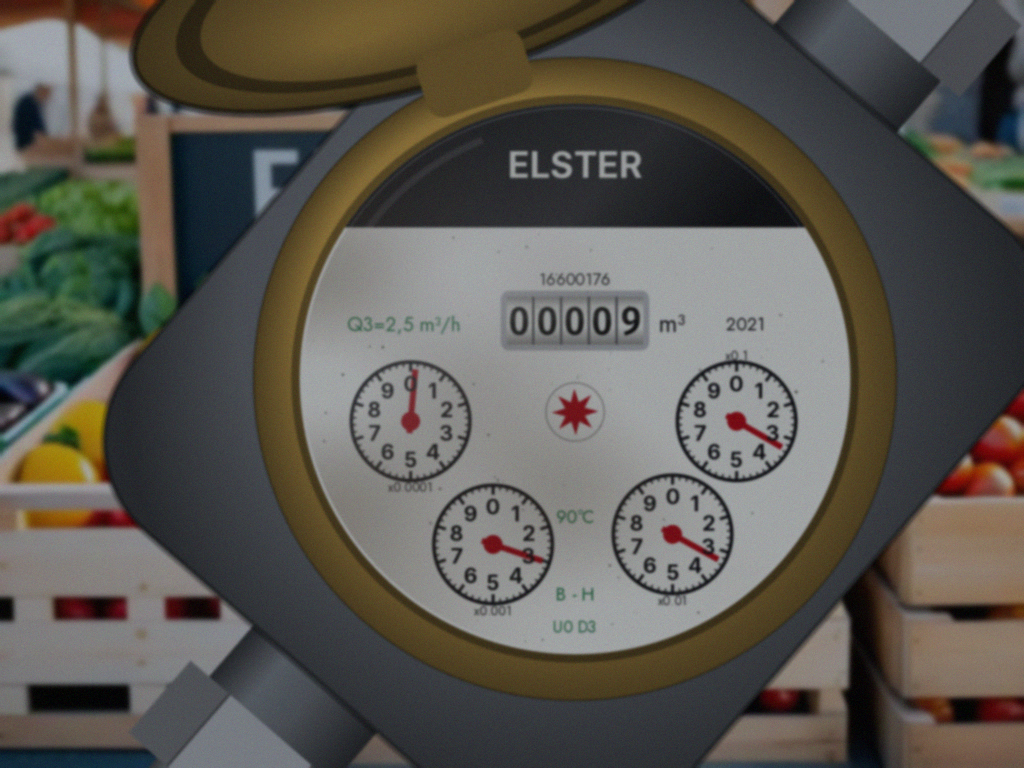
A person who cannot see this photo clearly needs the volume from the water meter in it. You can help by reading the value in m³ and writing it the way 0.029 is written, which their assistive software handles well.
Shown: 9.3330
